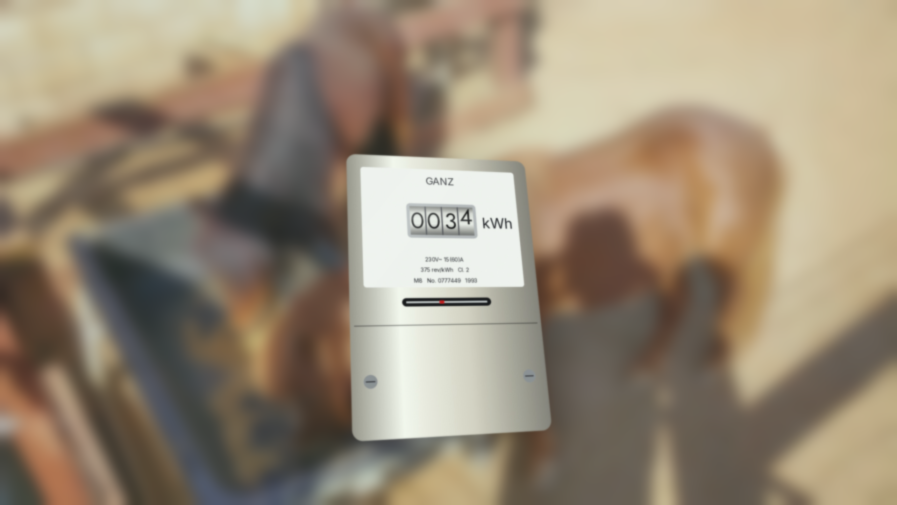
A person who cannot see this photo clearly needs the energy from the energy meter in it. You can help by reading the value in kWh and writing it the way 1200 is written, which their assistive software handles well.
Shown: 34
